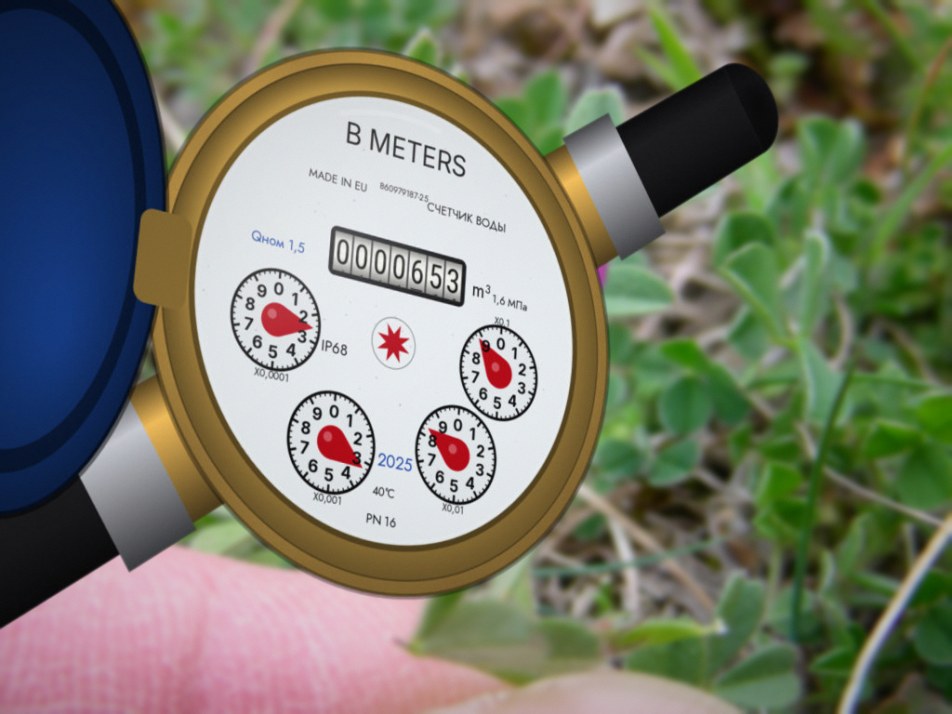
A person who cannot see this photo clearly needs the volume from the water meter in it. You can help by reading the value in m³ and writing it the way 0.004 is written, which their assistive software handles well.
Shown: 653.8832
